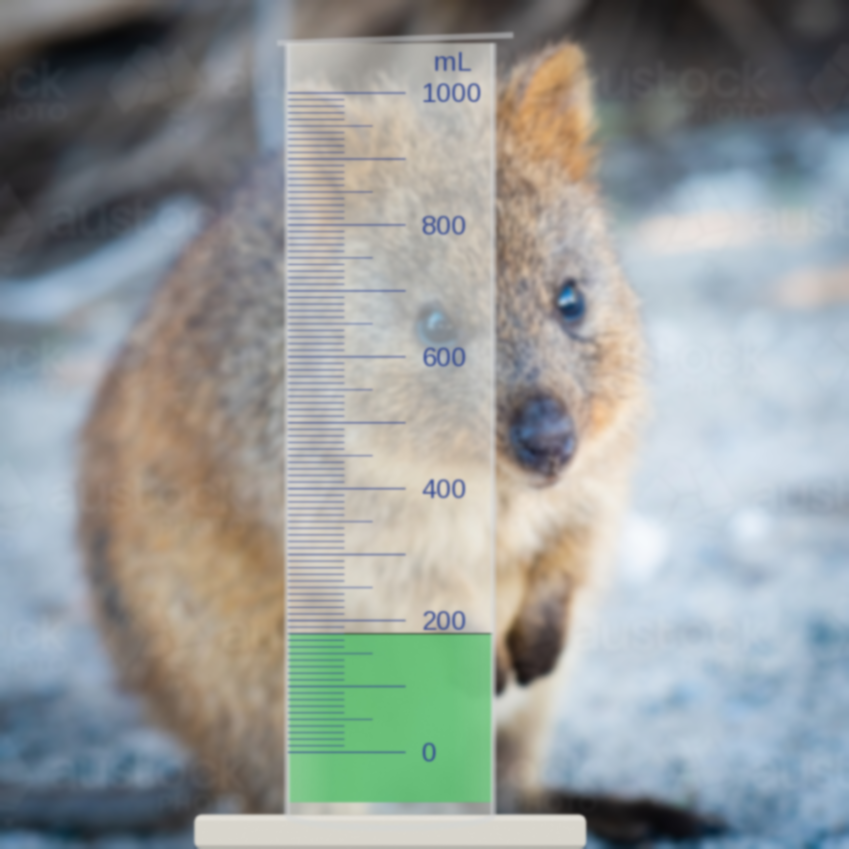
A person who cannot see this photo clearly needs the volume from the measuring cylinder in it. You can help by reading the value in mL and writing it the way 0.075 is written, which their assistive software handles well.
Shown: 180
